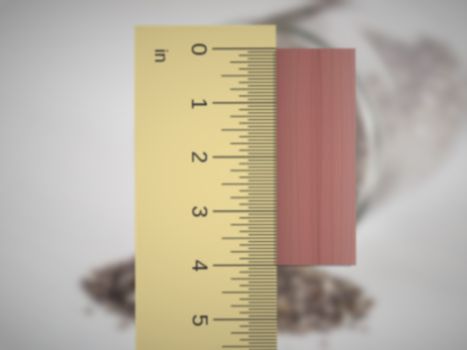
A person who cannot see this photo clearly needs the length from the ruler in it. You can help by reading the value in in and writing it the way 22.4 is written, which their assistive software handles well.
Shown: 4
